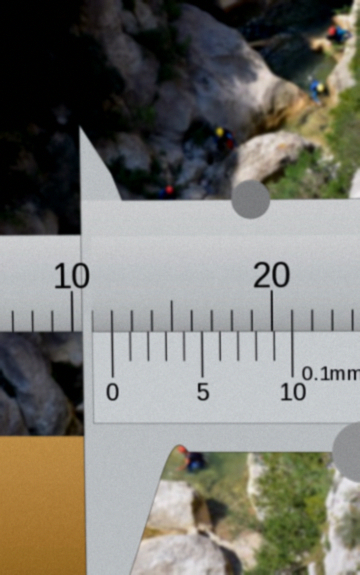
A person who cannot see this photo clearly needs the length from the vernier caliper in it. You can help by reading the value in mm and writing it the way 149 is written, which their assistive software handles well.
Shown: 12.0
